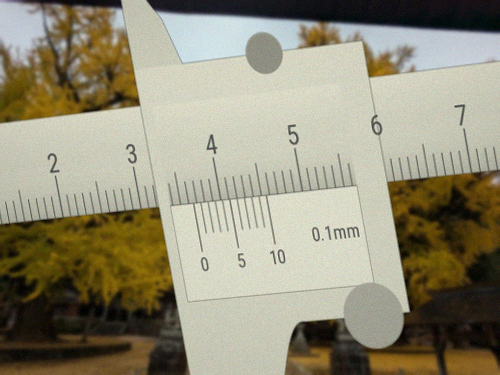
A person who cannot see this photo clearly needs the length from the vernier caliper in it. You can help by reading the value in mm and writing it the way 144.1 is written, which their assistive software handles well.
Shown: 36.6
